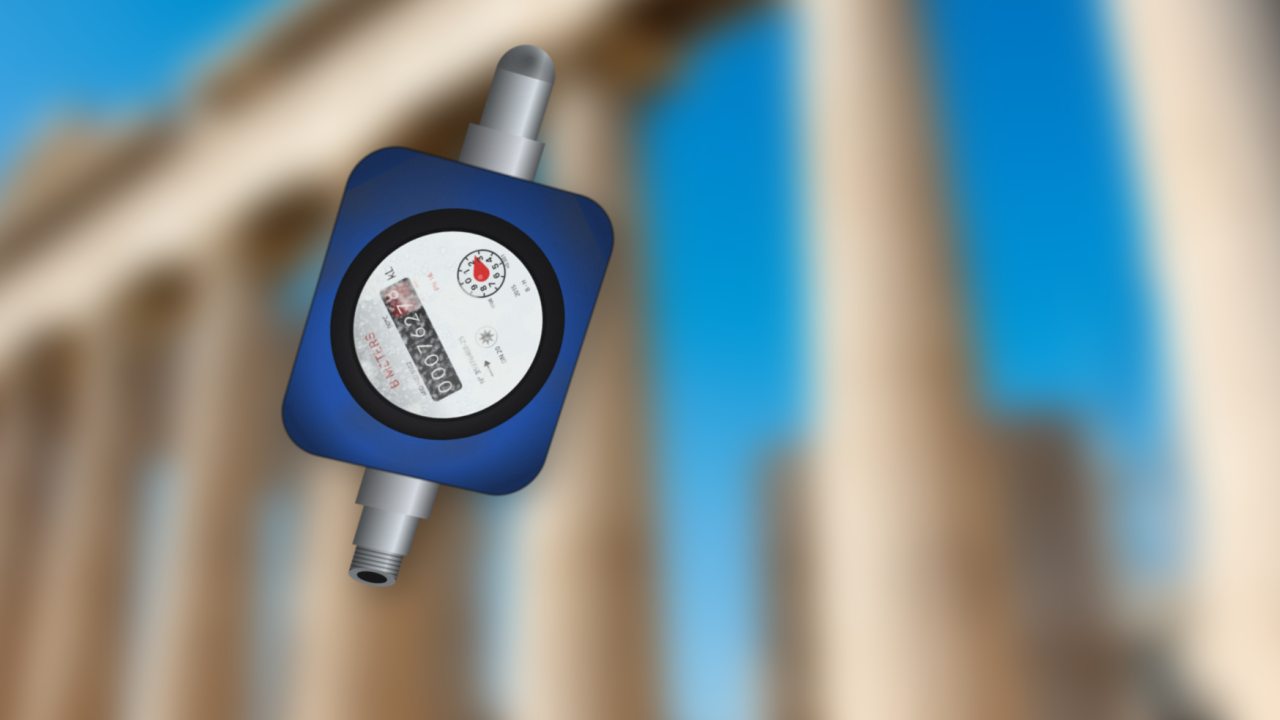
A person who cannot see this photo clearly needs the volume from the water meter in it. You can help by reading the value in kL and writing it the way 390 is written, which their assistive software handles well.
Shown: 762.782
